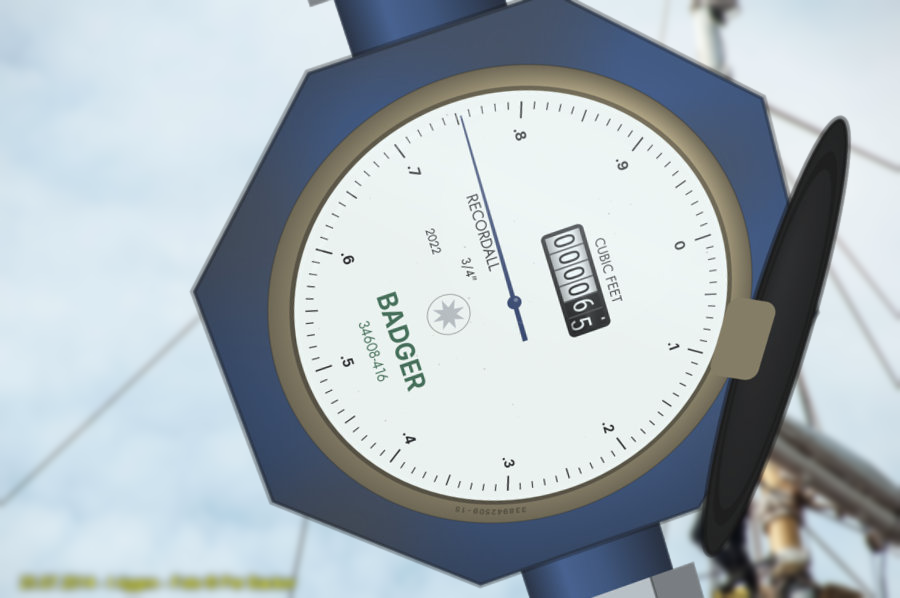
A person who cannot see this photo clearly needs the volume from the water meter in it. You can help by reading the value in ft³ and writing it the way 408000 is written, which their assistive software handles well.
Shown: 64.75
